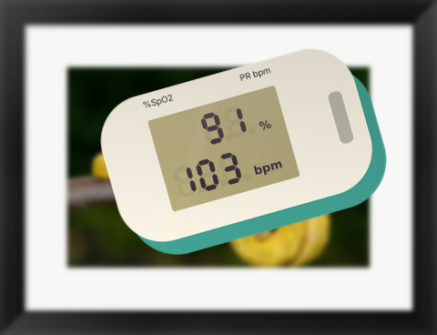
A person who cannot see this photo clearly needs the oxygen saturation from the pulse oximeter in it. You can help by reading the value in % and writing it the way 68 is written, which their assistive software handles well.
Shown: 91
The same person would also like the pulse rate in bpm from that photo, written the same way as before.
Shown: 103
